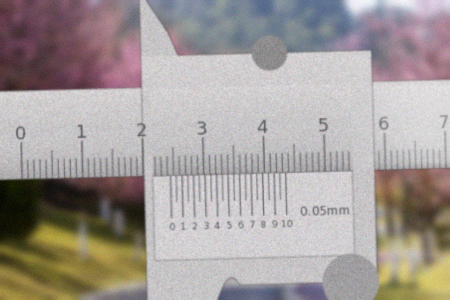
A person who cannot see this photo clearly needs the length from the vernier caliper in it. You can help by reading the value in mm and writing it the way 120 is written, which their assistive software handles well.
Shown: 24.5
